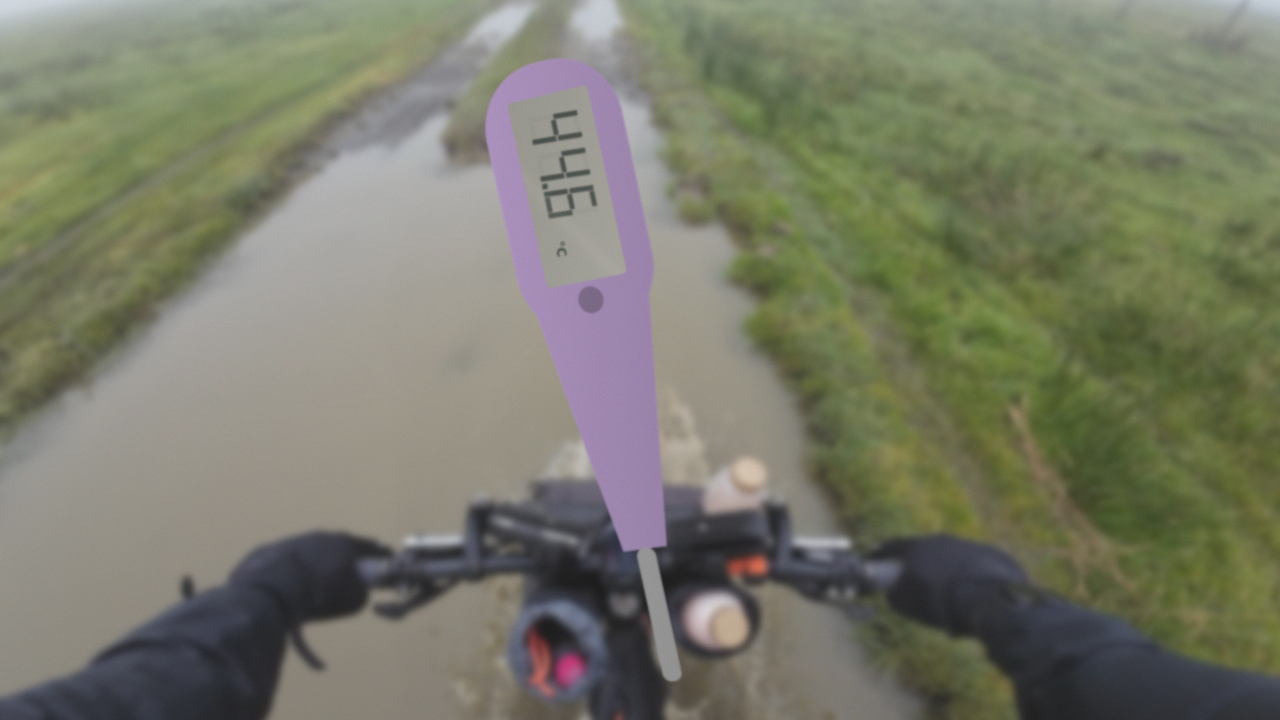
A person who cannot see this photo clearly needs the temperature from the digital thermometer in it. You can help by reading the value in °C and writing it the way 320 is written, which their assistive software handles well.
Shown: 44.6
